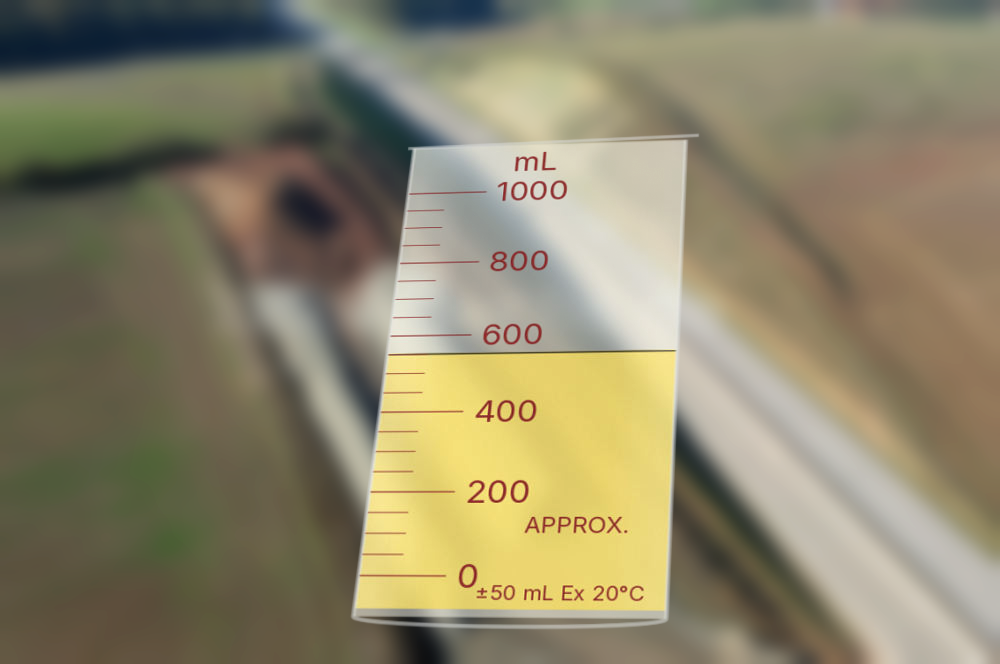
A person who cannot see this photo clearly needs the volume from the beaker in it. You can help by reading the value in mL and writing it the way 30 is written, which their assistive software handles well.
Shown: 550
